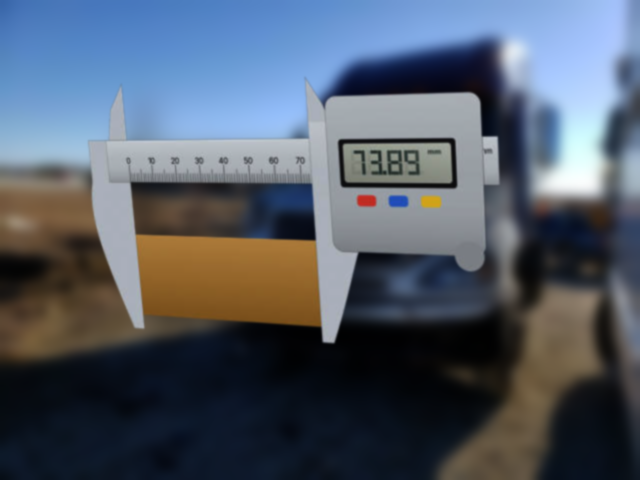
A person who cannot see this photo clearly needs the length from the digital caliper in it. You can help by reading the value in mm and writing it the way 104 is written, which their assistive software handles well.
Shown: 73.89
